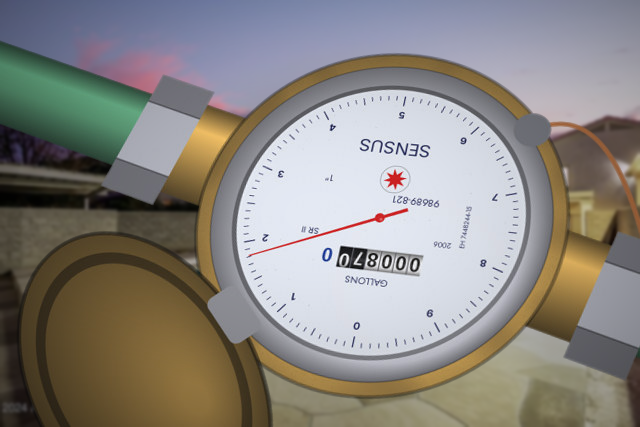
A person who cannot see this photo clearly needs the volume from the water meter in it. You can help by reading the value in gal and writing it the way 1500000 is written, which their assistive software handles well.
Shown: 8701.8
